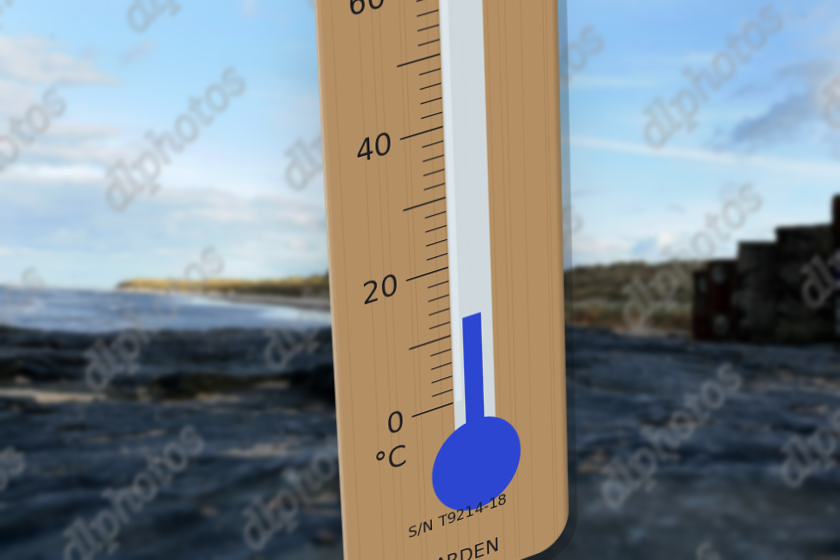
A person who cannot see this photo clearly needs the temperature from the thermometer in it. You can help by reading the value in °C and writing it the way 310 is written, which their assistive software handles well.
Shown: 12
